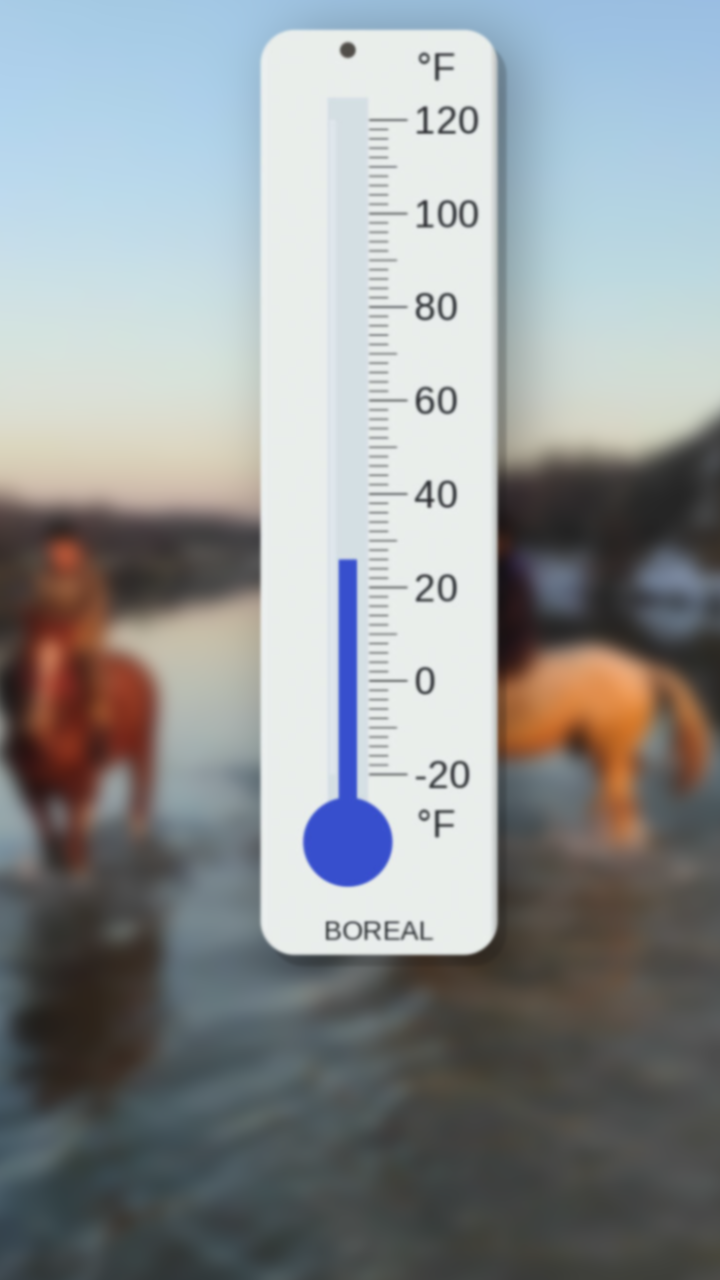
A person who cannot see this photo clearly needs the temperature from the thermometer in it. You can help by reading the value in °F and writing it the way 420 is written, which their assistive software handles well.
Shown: 26
